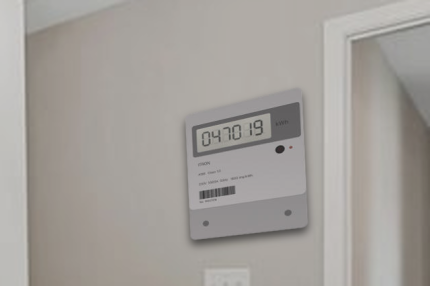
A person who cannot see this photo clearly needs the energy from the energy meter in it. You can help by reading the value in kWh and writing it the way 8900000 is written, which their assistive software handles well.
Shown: 47019
